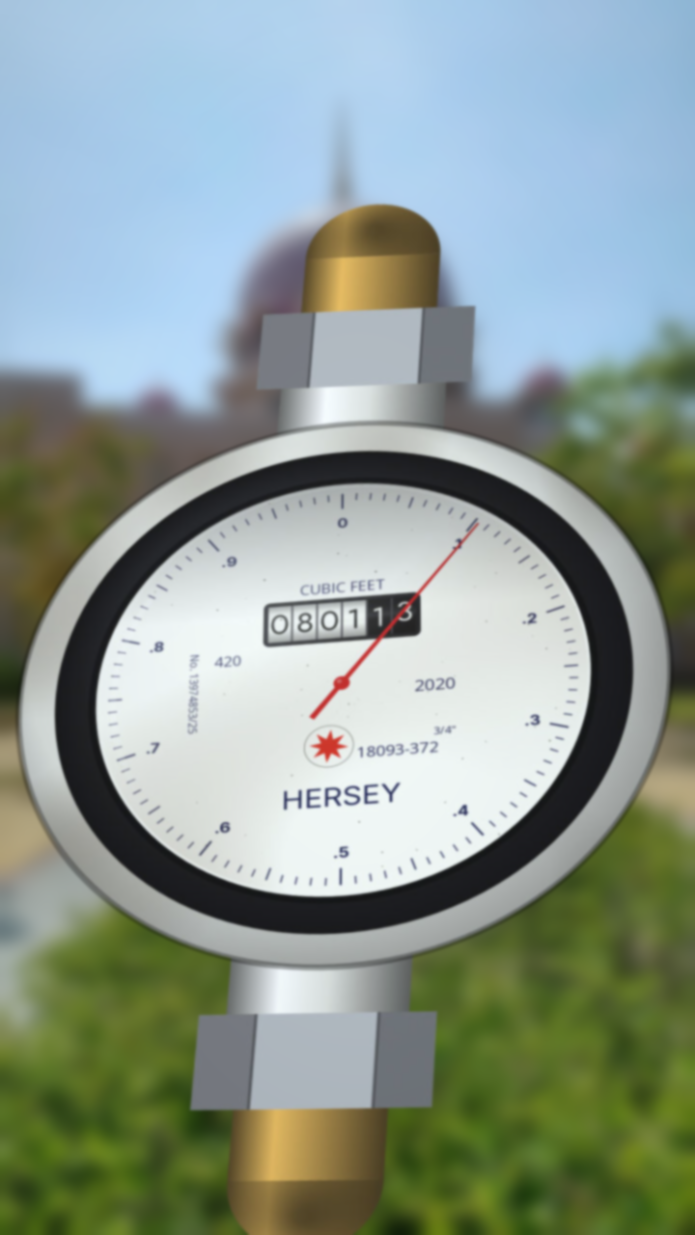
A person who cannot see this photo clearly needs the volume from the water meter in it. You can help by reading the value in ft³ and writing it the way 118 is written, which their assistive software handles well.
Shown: 80113.10
